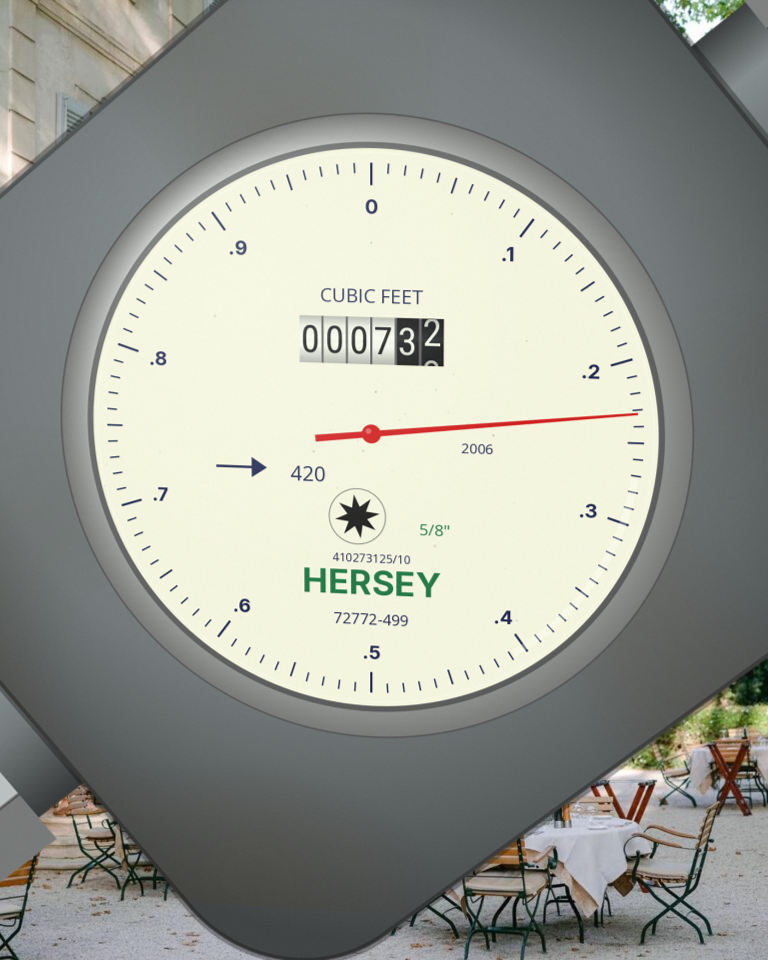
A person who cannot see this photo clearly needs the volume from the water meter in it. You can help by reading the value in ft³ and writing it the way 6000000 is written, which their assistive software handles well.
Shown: 732.23
